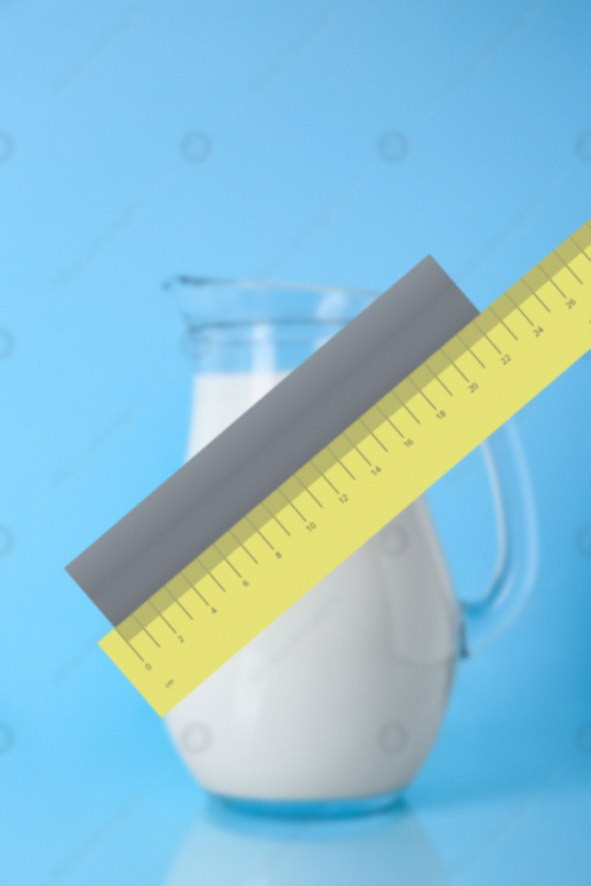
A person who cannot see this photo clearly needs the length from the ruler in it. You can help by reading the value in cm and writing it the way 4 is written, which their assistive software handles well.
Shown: 22.5
